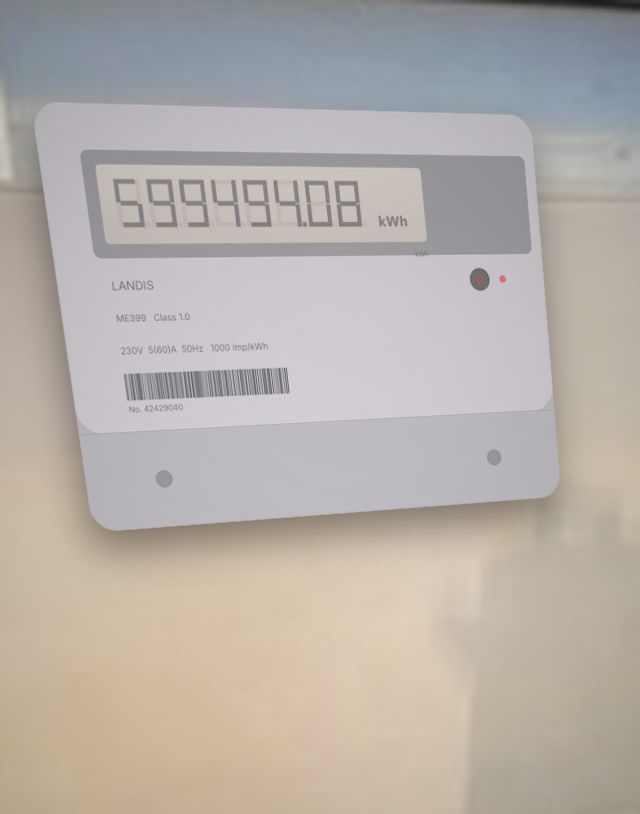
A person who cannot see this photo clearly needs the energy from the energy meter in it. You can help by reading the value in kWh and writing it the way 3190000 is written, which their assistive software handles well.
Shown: 599494.08
